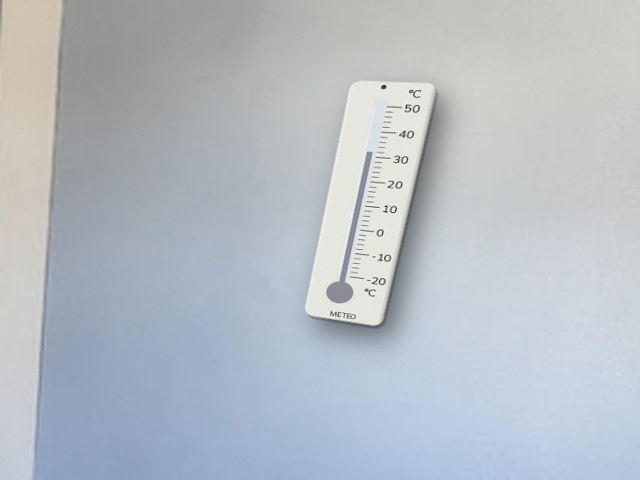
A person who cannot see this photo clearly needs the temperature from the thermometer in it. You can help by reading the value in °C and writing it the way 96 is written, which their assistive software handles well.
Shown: 32
